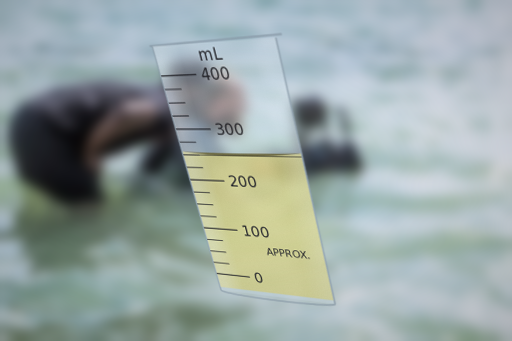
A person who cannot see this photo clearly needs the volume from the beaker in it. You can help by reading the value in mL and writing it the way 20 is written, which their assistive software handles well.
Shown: 250
